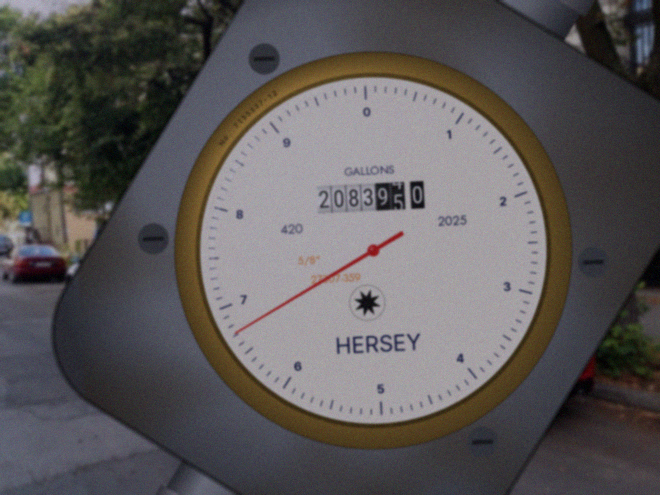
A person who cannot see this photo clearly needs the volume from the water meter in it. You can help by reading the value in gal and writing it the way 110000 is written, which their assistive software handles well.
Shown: 2083946.7
